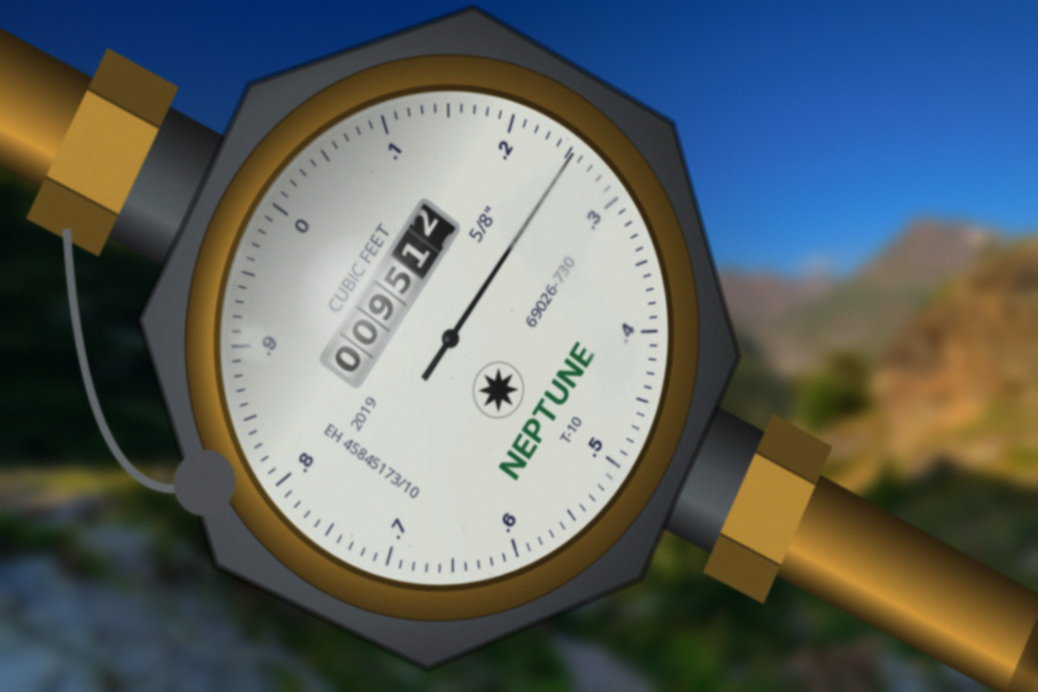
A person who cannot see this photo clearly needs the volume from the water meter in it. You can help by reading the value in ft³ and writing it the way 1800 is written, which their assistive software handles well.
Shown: 9512.25
